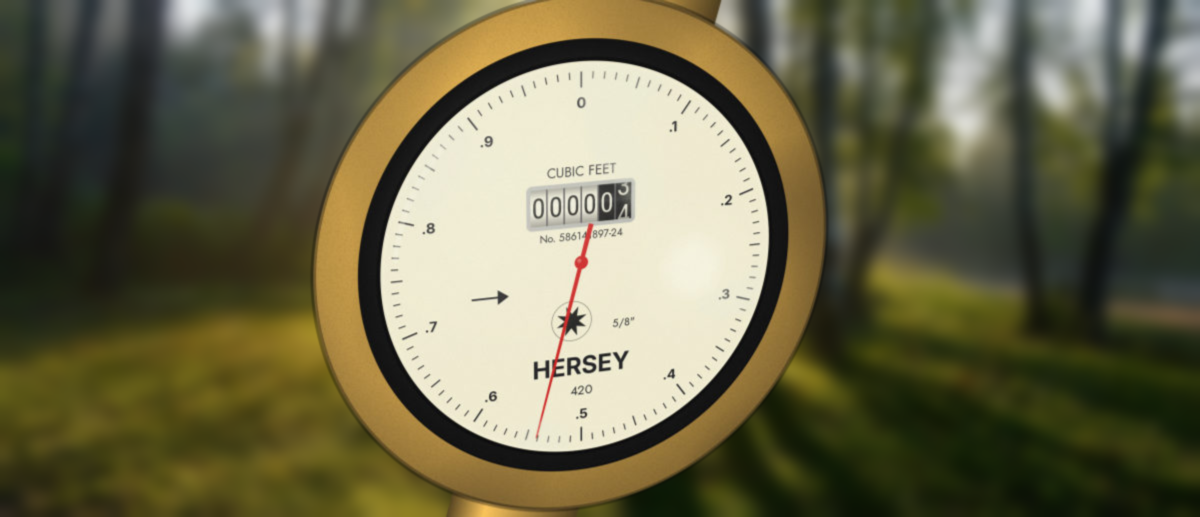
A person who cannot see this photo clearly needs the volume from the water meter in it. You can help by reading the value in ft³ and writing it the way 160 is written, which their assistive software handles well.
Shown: 3.54
